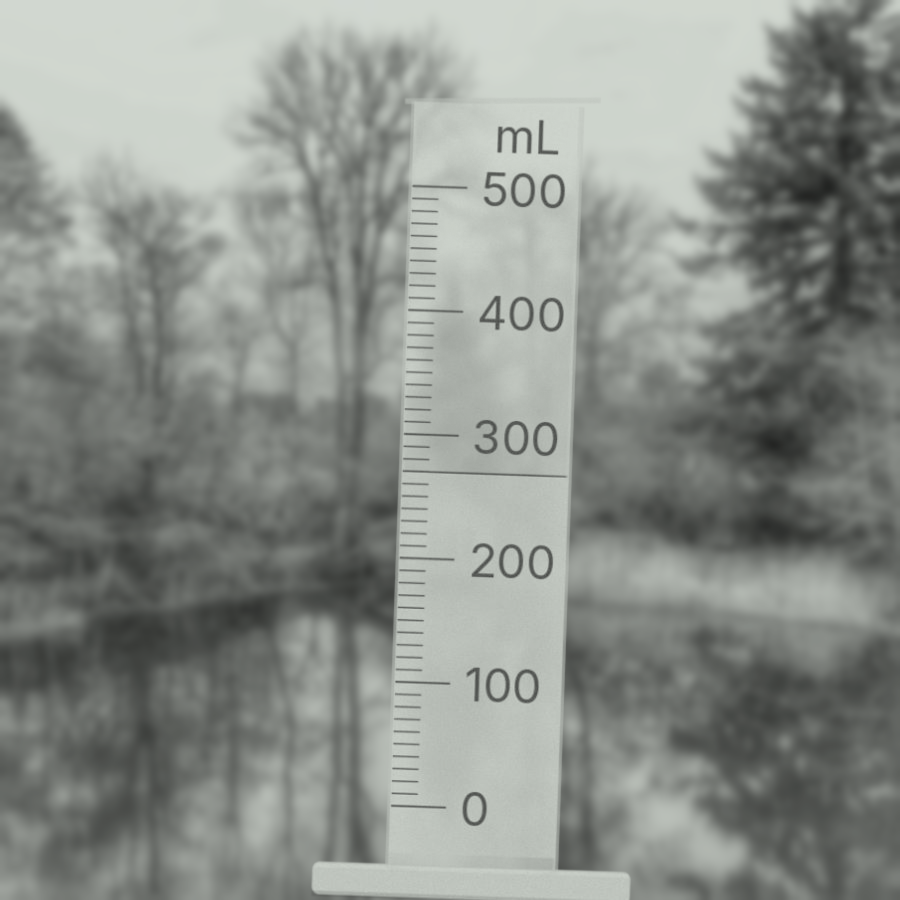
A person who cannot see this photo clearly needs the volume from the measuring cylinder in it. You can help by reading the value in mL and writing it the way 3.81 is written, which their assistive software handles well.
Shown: 270
